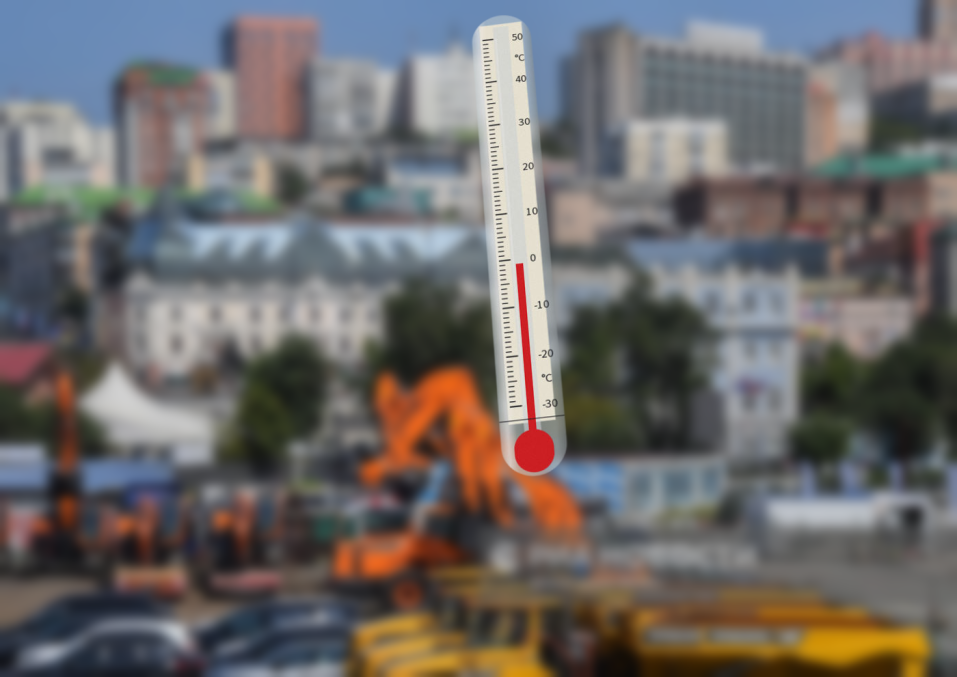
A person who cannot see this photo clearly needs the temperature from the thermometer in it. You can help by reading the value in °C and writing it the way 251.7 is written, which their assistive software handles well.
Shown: -1
